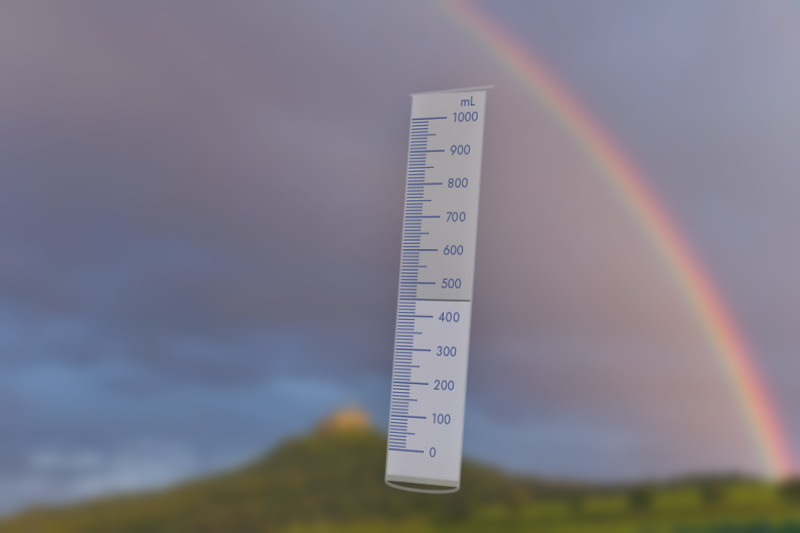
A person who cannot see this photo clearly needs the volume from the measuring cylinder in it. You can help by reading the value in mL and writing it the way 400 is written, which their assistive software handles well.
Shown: 450
